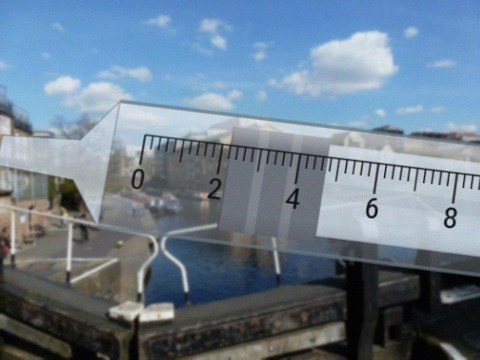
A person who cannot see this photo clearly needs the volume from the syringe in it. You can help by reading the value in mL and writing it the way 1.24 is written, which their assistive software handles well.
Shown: 2.2
